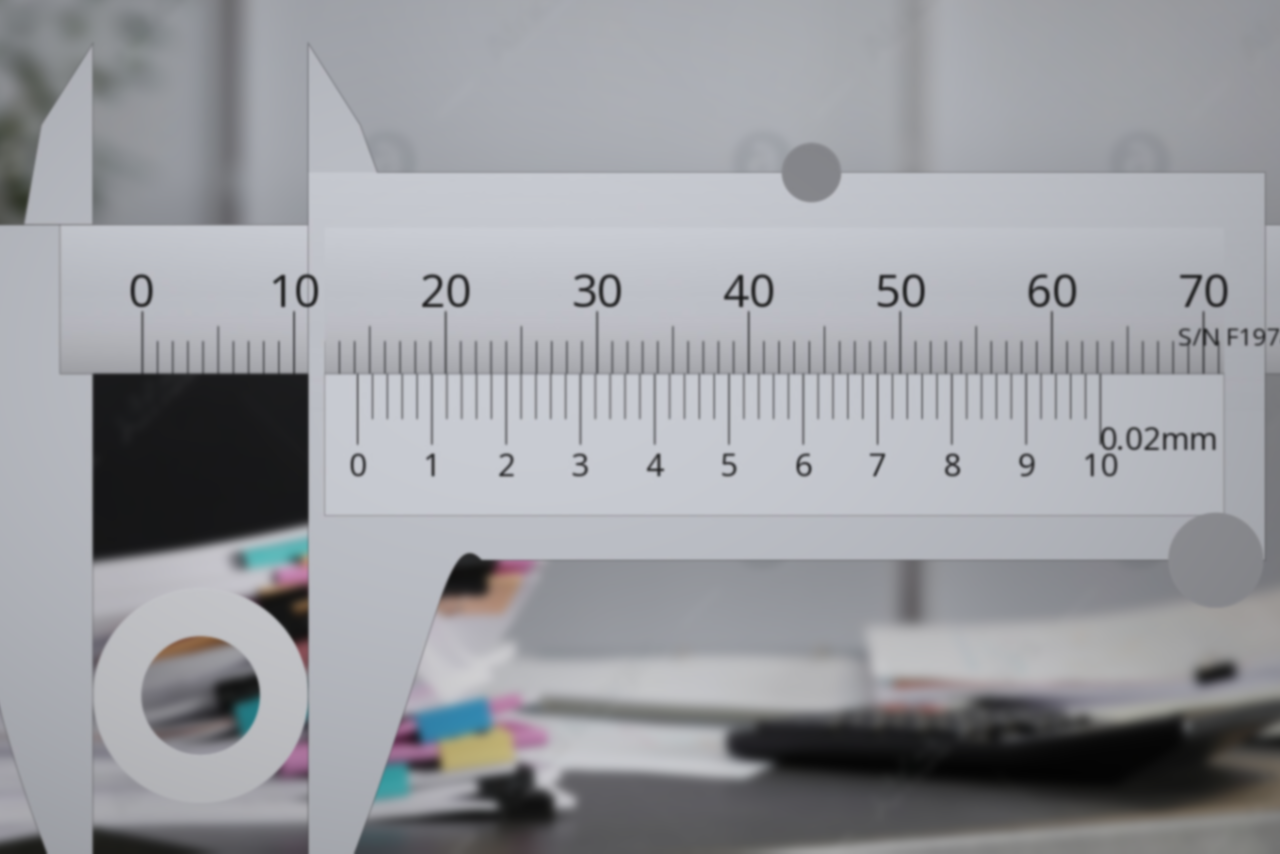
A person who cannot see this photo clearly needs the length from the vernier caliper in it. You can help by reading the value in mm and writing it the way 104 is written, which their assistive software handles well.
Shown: 14.2
